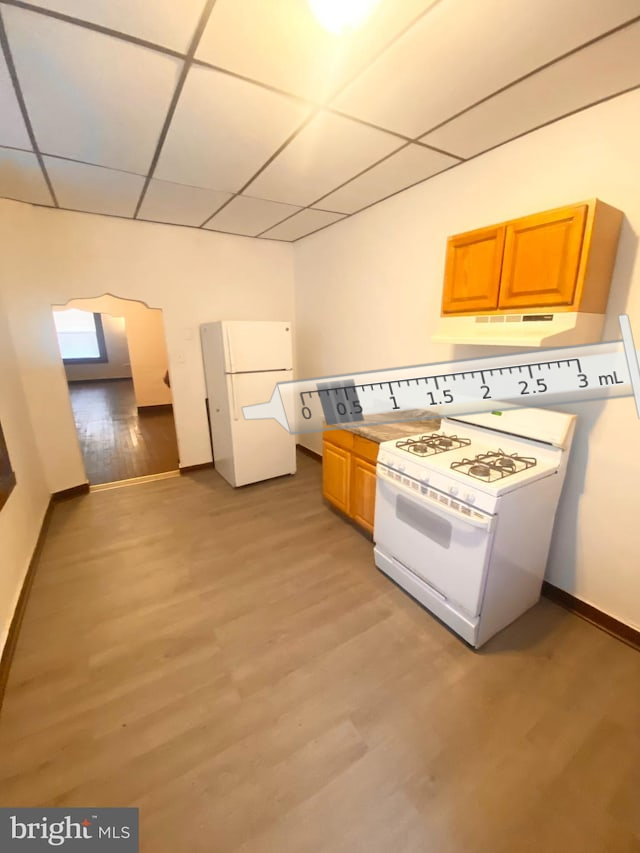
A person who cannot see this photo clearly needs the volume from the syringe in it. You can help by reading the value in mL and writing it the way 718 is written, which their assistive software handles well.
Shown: 0.2
